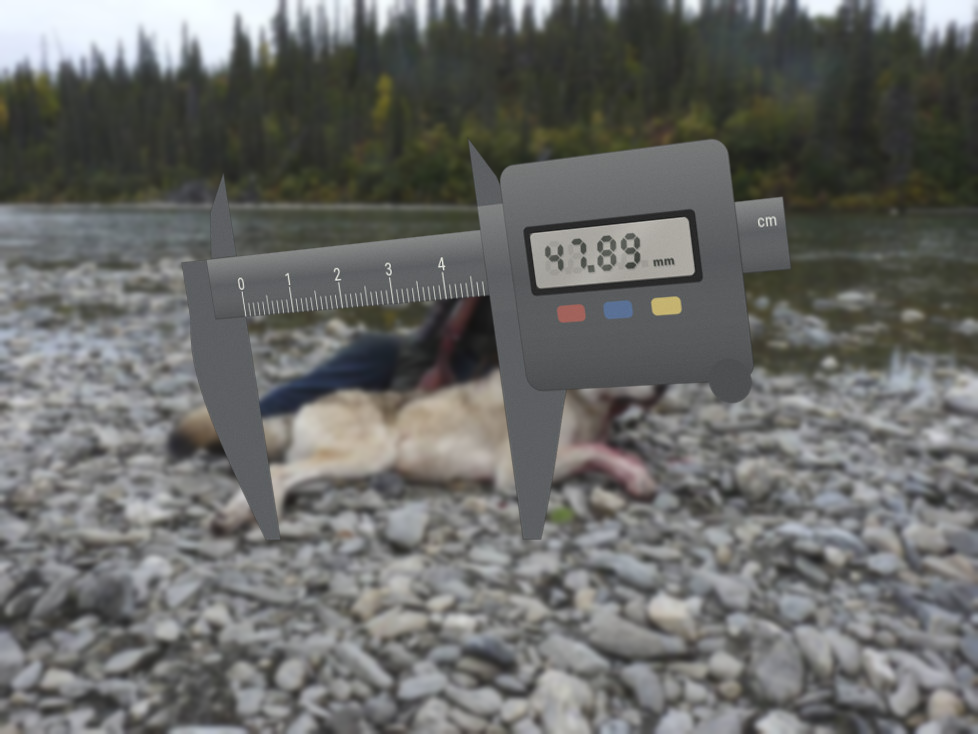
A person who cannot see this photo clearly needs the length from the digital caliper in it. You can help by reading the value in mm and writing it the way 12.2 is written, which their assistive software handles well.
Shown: 47.89
